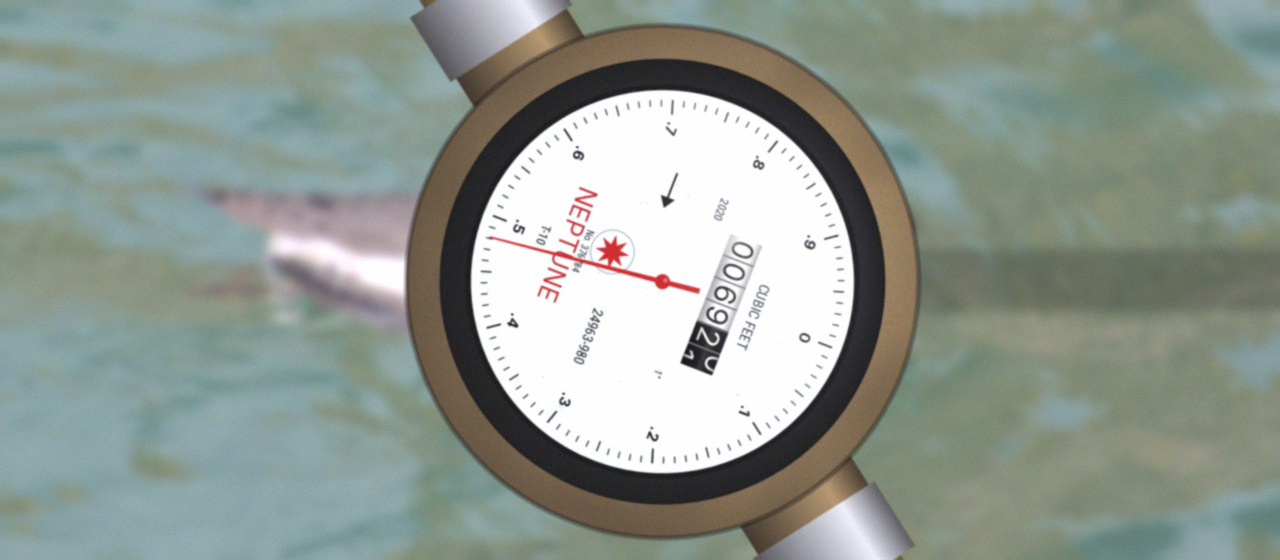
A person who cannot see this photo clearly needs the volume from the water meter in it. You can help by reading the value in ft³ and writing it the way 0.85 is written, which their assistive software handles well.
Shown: 6920.48
